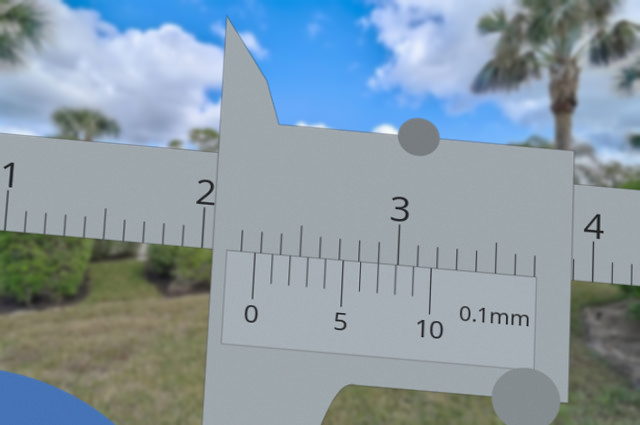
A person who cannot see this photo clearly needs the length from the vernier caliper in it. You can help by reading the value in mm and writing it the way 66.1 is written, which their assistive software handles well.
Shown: 22.7
